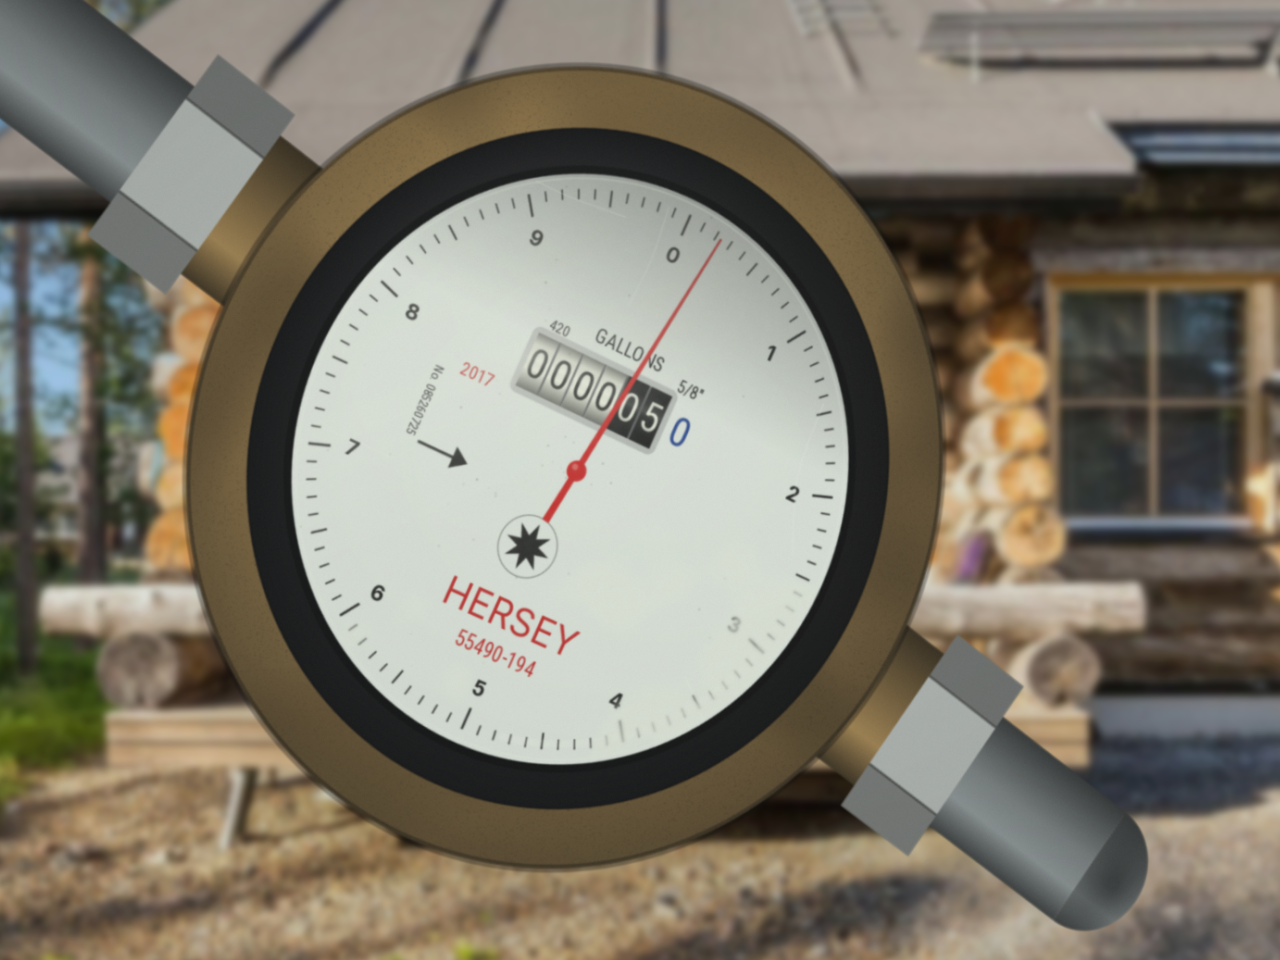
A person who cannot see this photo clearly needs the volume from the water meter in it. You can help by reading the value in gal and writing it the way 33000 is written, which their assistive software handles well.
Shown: 50.2
